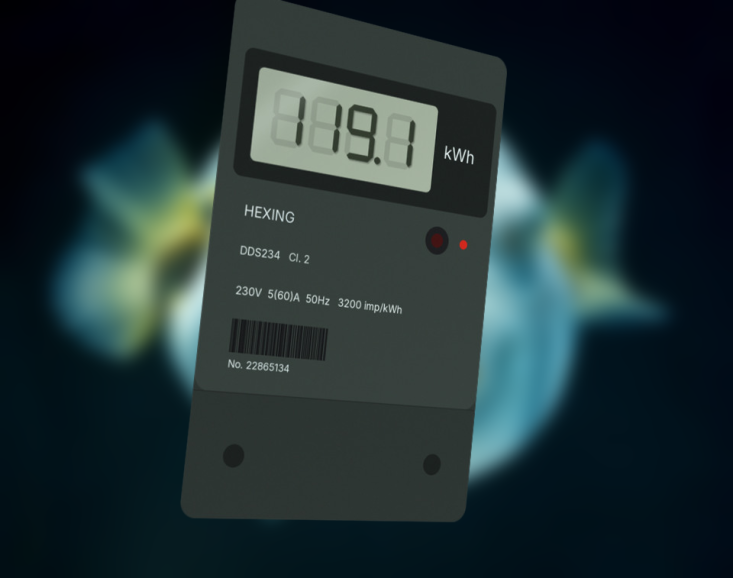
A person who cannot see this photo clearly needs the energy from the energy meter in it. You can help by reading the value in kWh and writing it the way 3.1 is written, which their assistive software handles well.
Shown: 119.1
